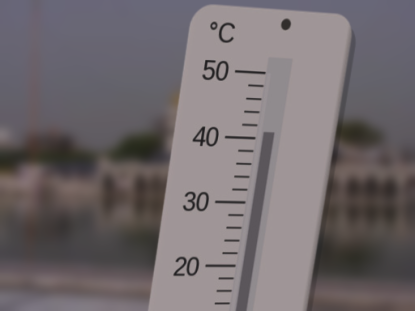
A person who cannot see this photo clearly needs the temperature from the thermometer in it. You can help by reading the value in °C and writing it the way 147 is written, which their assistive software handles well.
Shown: 41
